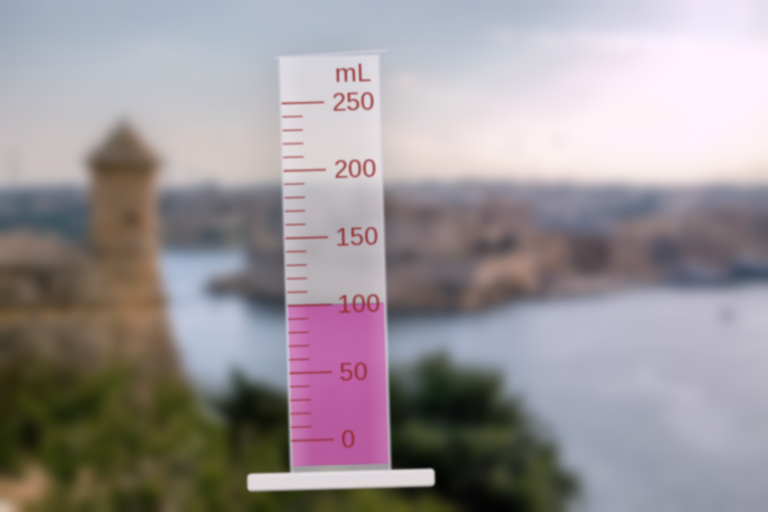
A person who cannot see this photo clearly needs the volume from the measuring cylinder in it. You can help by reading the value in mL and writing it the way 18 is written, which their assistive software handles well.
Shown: 100
